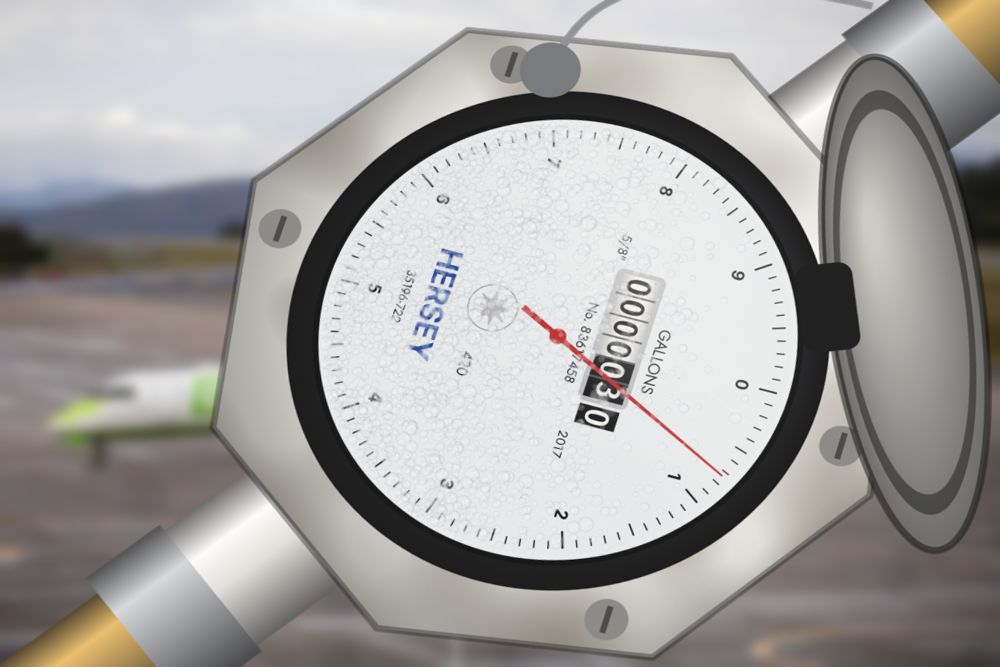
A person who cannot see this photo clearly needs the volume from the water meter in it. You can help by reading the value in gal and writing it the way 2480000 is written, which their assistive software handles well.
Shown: 30.7
